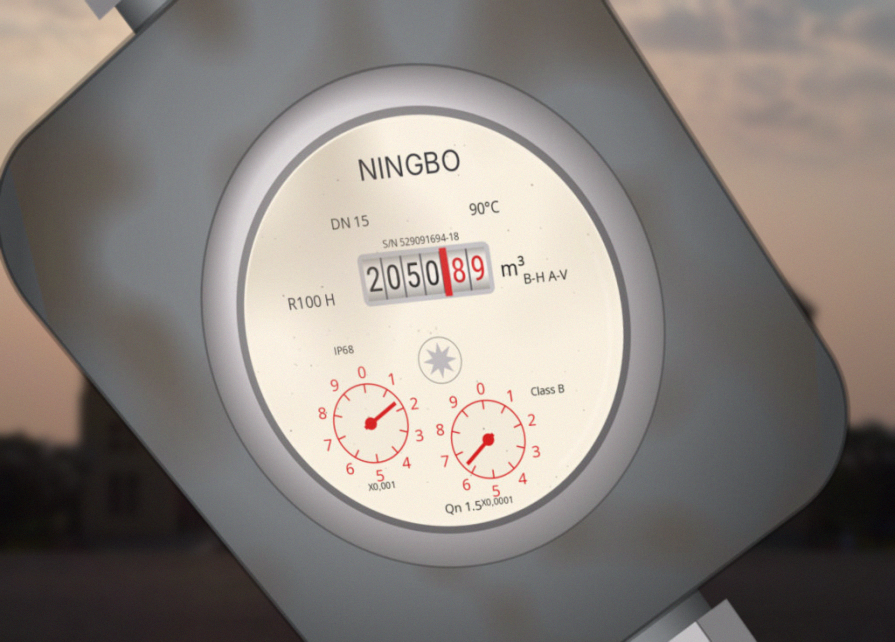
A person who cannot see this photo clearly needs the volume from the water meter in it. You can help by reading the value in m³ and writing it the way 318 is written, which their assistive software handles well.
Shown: 2050.8916
